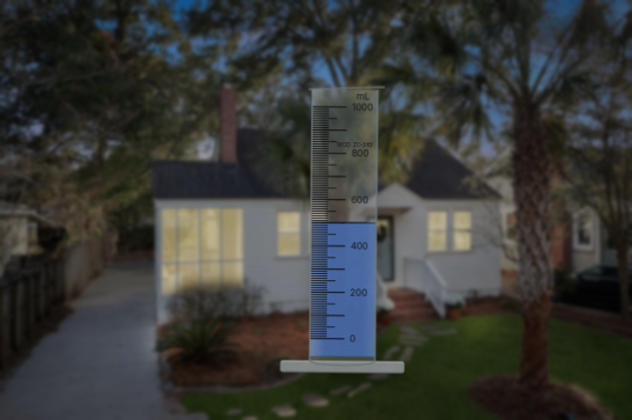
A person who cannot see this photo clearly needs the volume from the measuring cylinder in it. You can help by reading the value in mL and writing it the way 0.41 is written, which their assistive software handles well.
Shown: 500
